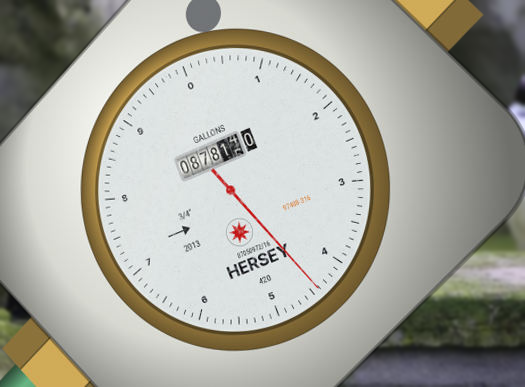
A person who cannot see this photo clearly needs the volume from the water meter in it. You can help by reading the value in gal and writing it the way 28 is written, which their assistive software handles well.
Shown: 878144.4
